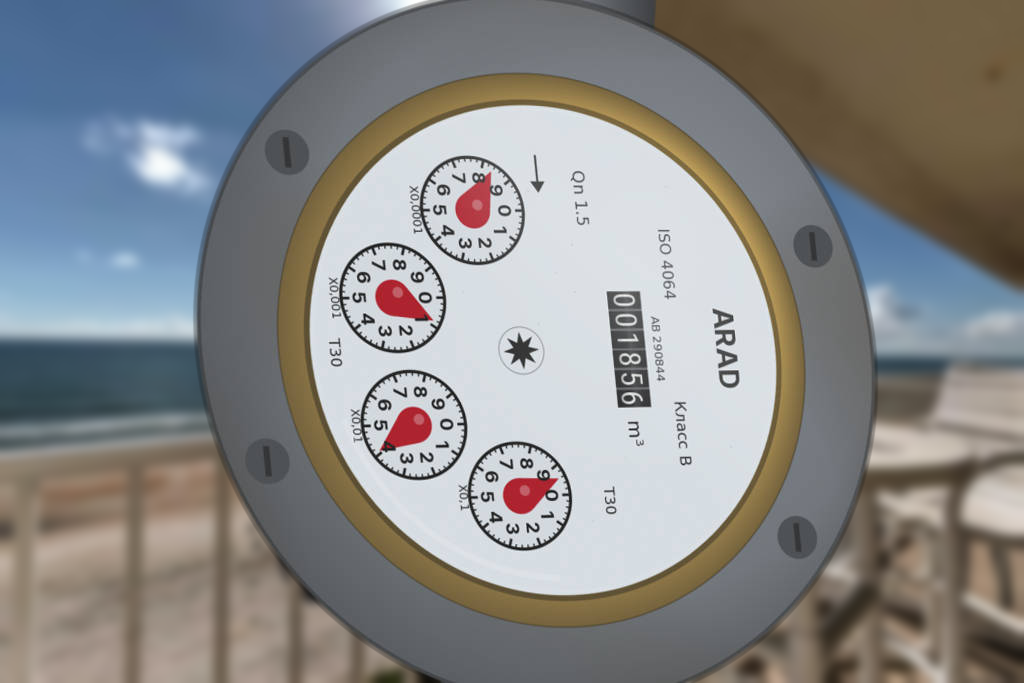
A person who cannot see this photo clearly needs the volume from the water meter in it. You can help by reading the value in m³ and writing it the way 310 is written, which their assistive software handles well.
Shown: 1855.9408
